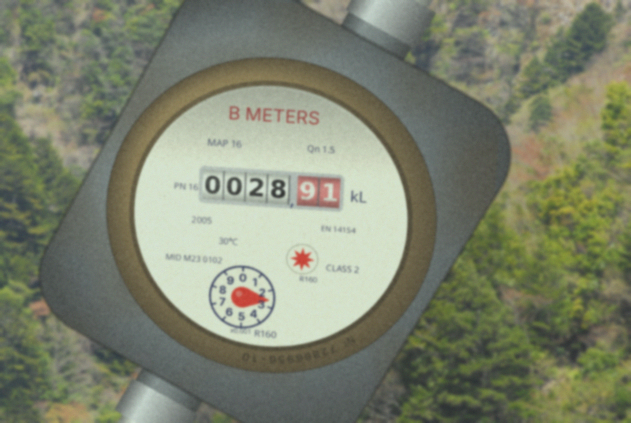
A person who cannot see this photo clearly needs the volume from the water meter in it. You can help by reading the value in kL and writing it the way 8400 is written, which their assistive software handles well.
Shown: 28.912
